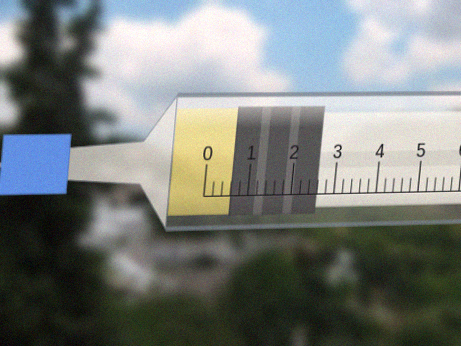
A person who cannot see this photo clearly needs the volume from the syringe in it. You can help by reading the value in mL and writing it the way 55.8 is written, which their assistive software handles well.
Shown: 0.6
